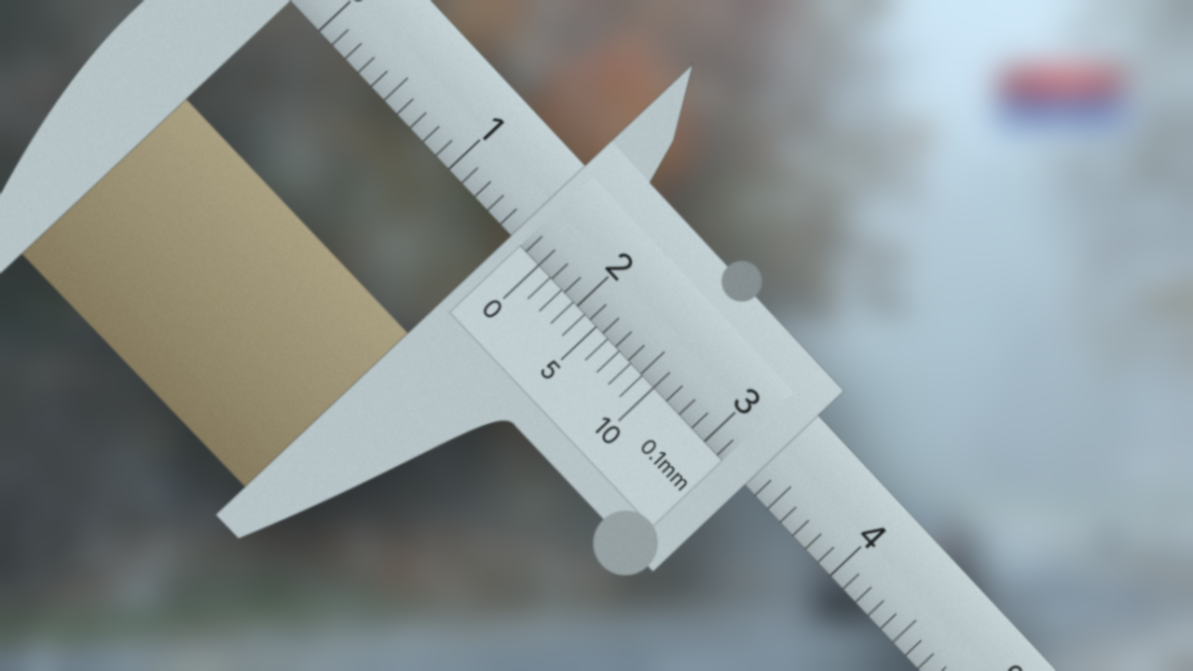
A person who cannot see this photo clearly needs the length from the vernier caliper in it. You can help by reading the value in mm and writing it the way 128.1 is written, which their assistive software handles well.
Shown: 17.0
